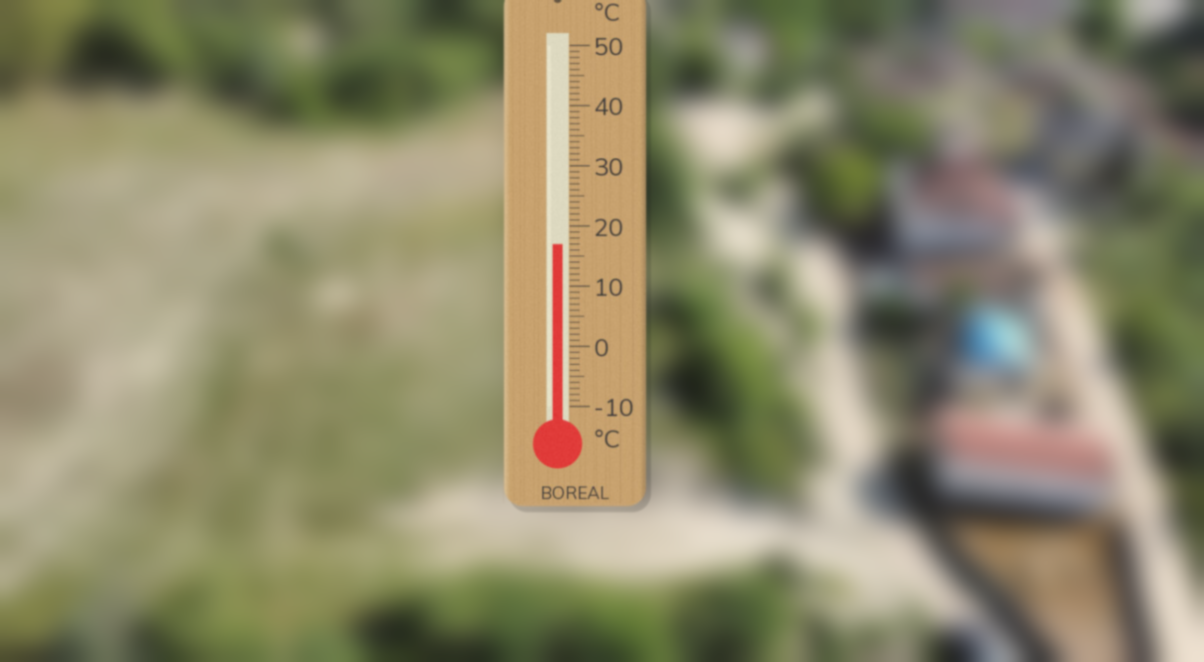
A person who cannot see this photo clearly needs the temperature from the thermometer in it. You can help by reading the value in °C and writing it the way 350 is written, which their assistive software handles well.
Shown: 17
